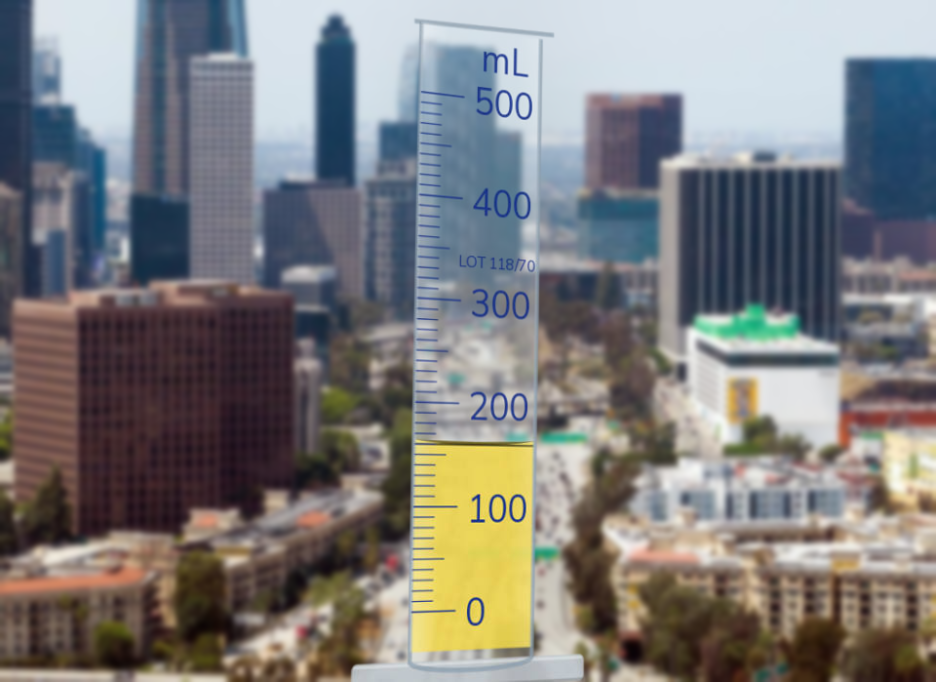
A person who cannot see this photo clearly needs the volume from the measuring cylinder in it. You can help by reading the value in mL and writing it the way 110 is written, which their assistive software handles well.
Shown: 160
